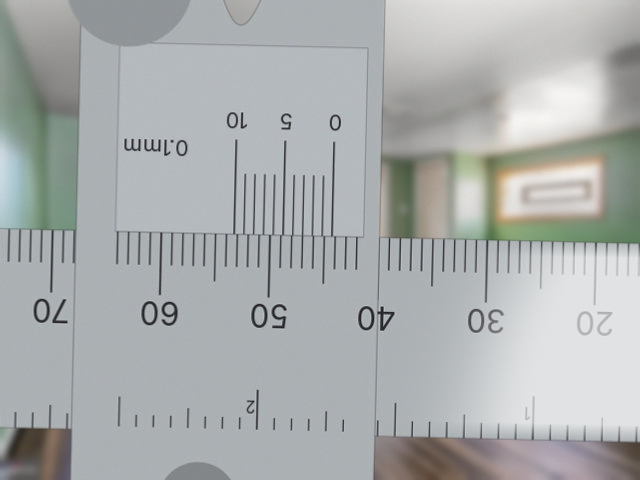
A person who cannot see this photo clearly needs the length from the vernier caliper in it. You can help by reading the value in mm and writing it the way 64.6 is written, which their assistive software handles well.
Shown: 44.3
